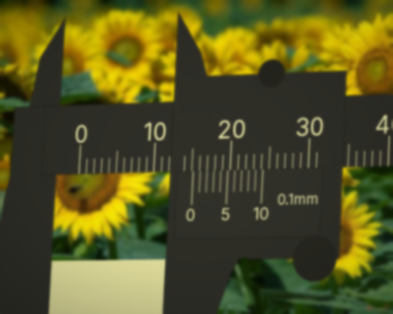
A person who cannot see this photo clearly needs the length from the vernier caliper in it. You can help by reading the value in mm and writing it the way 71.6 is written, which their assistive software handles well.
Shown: 15.2
